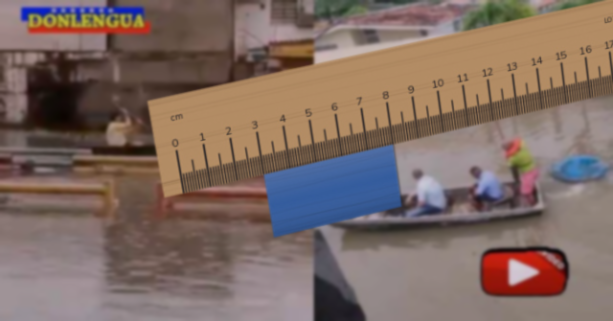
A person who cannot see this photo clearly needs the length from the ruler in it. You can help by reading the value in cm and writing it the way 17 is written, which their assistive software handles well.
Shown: 5
